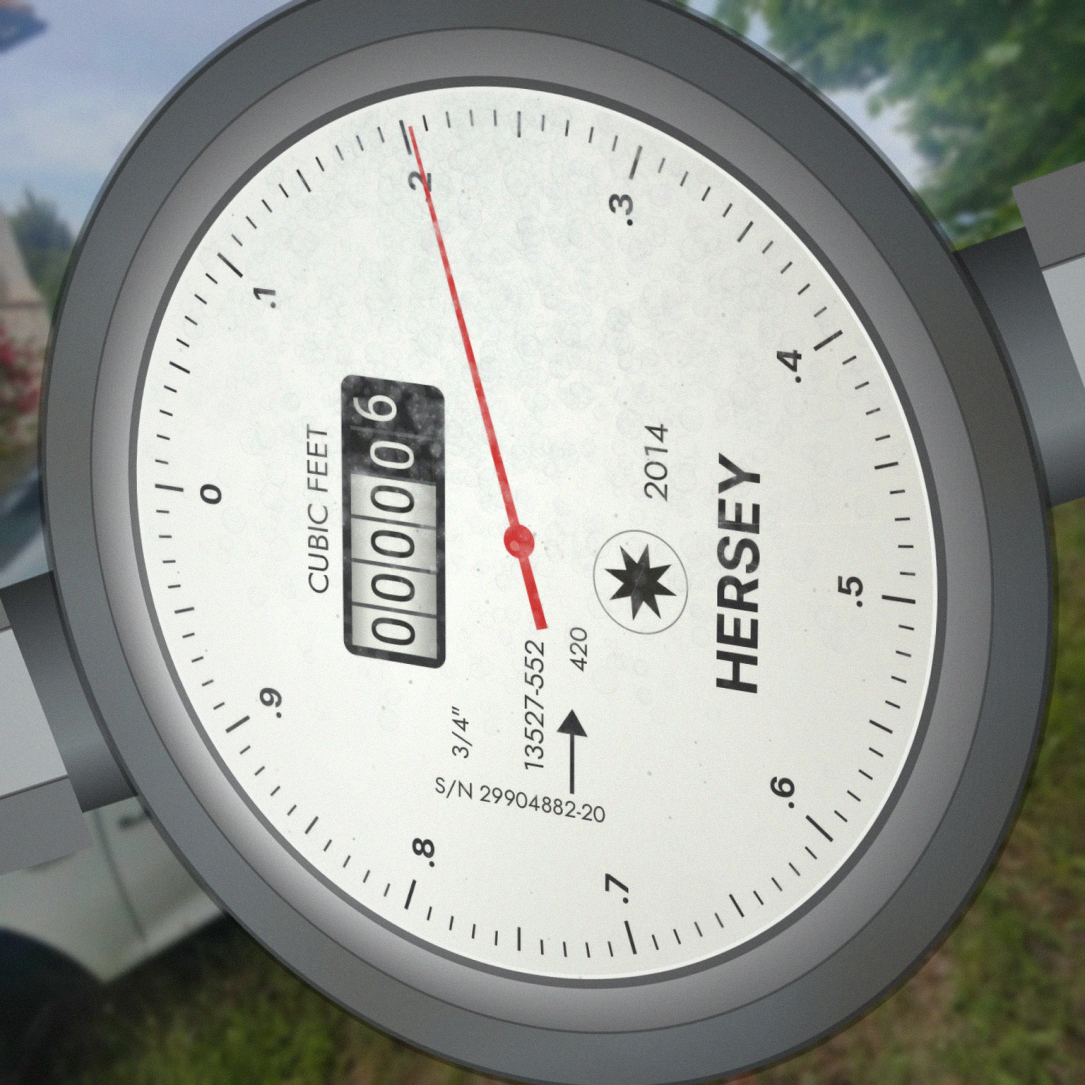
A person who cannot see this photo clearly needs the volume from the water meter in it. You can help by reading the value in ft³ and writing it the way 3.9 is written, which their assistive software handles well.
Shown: 6.20
